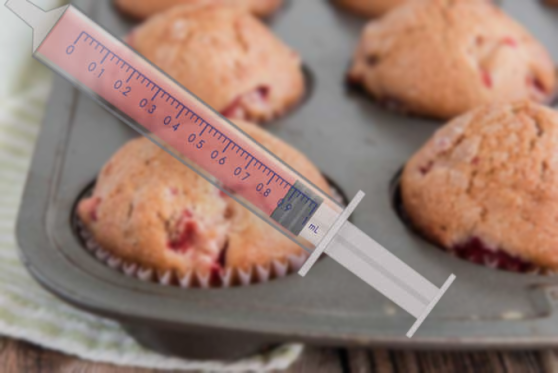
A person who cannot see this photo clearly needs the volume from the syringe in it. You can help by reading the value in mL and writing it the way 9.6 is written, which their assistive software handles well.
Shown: 0.88
